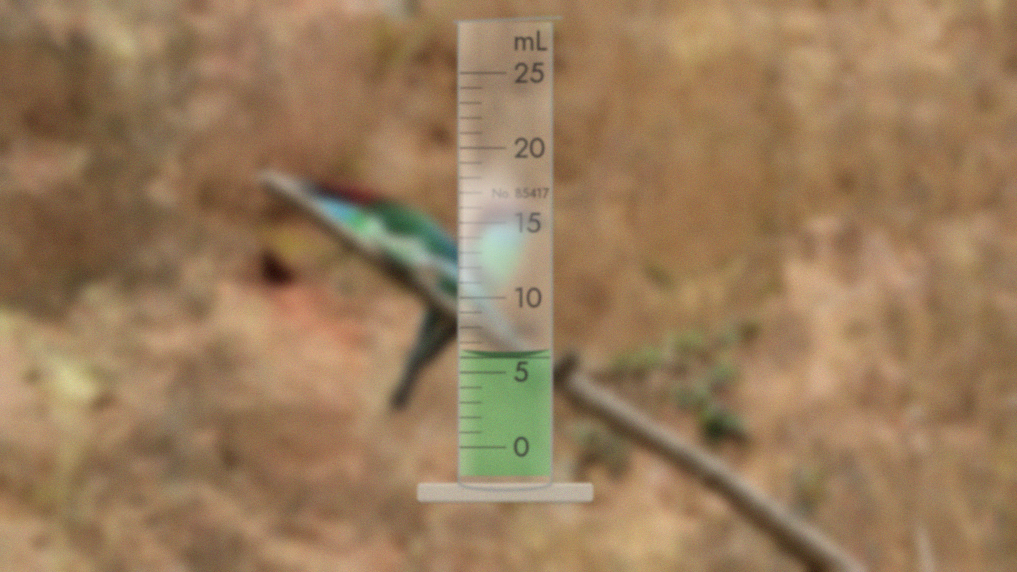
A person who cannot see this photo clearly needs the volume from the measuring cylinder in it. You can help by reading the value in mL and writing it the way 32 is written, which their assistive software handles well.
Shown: 6
